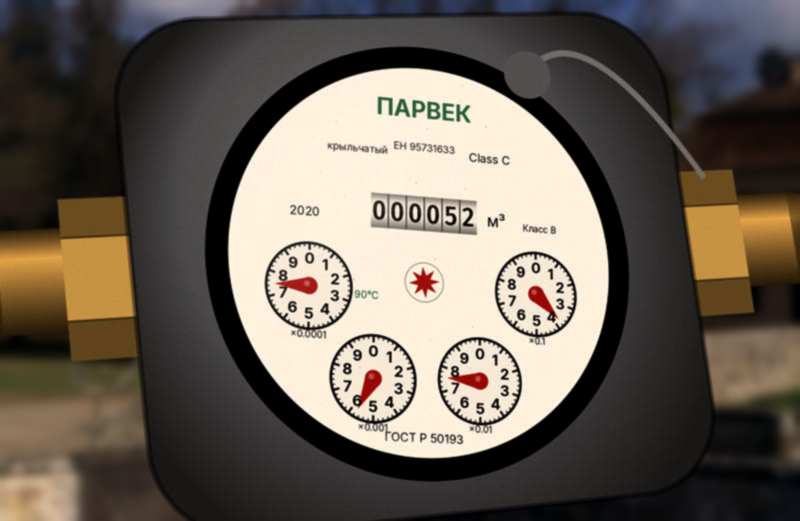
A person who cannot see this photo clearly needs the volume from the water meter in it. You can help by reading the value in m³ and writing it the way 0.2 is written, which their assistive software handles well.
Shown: 52.3757
